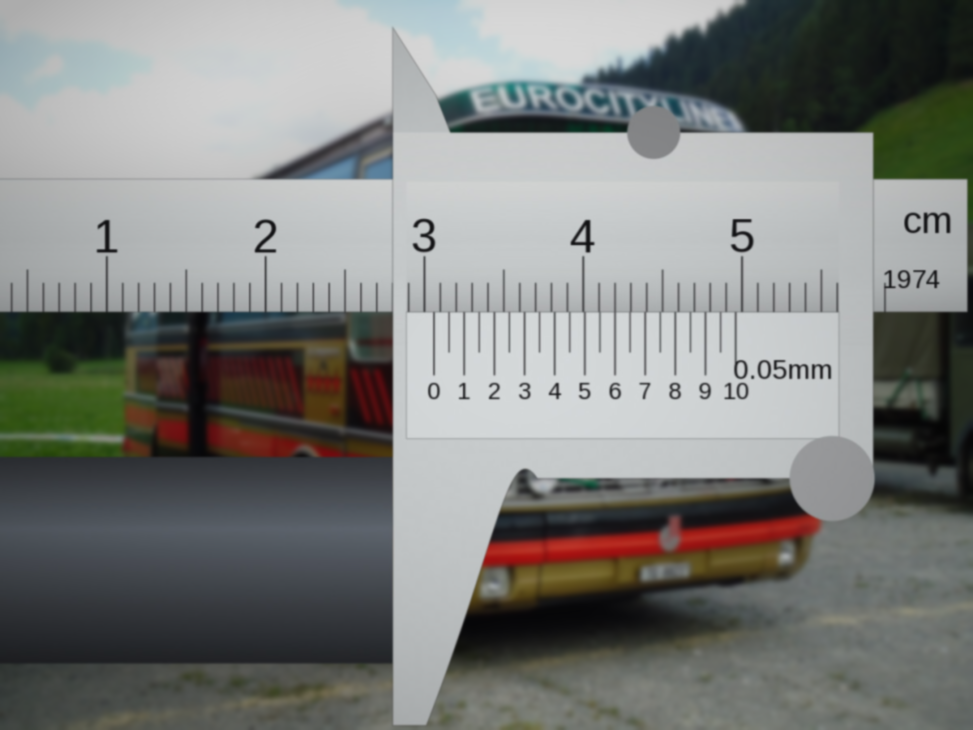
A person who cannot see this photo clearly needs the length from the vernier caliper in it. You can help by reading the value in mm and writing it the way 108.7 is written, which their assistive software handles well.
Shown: 30.6
